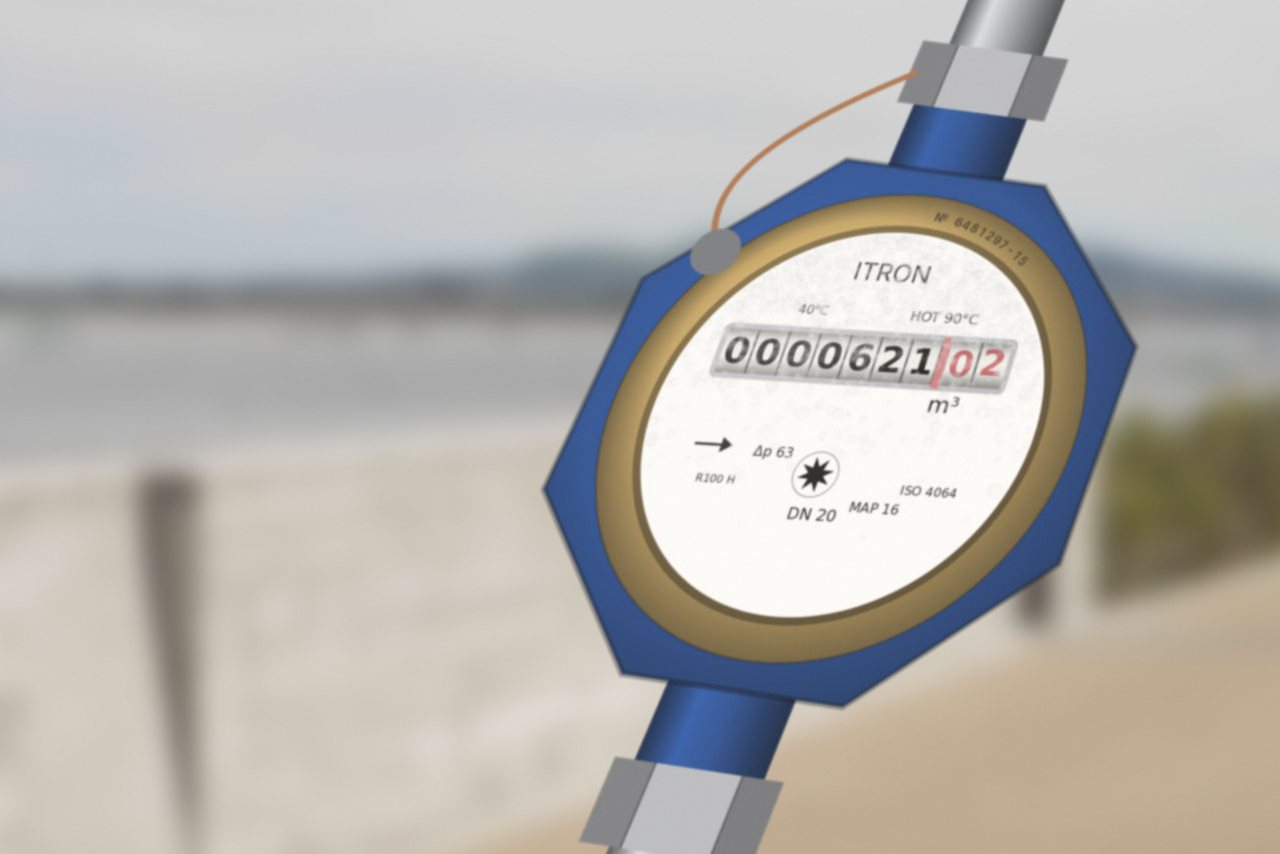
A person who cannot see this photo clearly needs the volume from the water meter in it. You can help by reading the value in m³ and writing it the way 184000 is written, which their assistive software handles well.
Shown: 621.02
